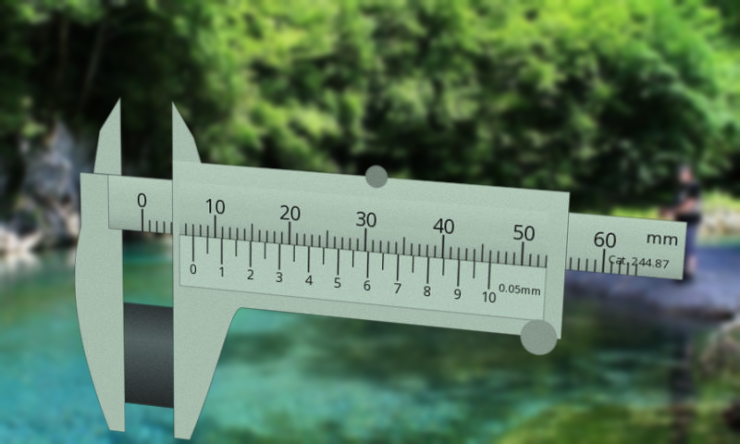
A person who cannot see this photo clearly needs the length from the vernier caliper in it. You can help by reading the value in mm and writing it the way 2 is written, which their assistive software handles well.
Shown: 7.0
